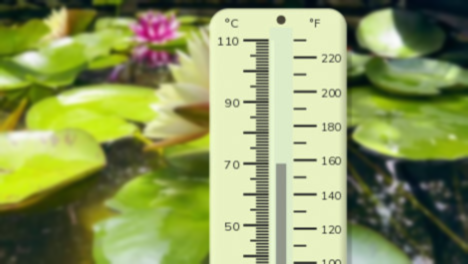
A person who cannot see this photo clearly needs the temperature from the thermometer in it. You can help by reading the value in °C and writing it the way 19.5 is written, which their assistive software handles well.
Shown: 70
